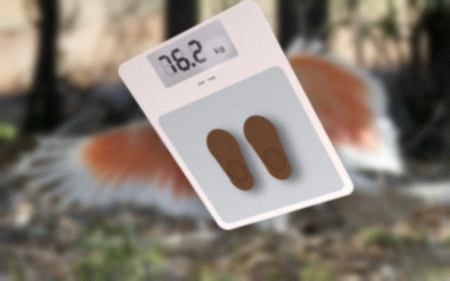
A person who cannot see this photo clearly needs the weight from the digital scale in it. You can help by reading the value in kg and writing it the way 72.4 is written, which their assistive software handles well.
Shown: 76.2
